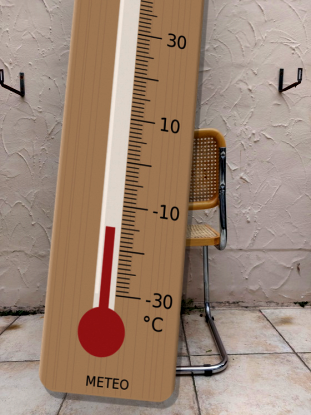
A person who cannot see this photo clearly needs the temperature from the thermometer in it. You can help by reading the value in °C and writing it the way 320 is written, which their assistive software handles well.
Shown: -15
